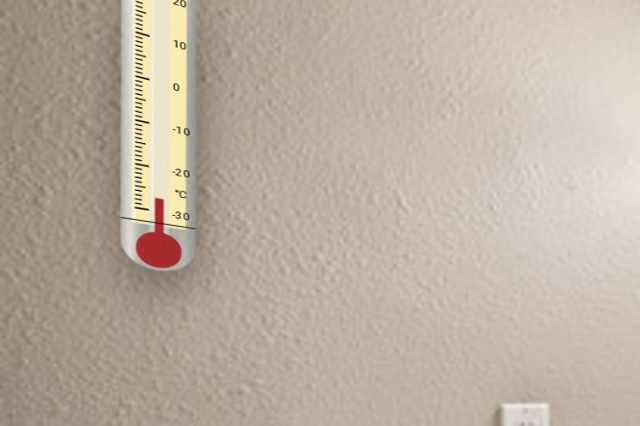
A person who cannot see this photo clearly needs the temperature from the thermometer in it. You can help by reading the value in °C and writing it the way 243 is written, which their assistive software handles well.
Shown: -27
